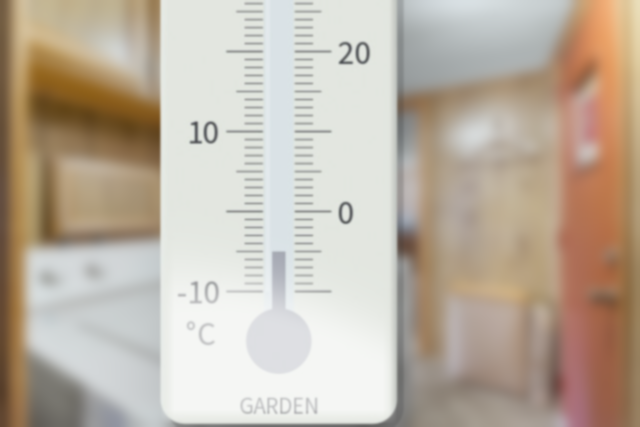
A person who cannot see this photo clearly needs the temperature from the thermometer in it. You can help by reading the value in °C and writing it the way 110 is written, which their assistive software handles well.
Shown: -5
